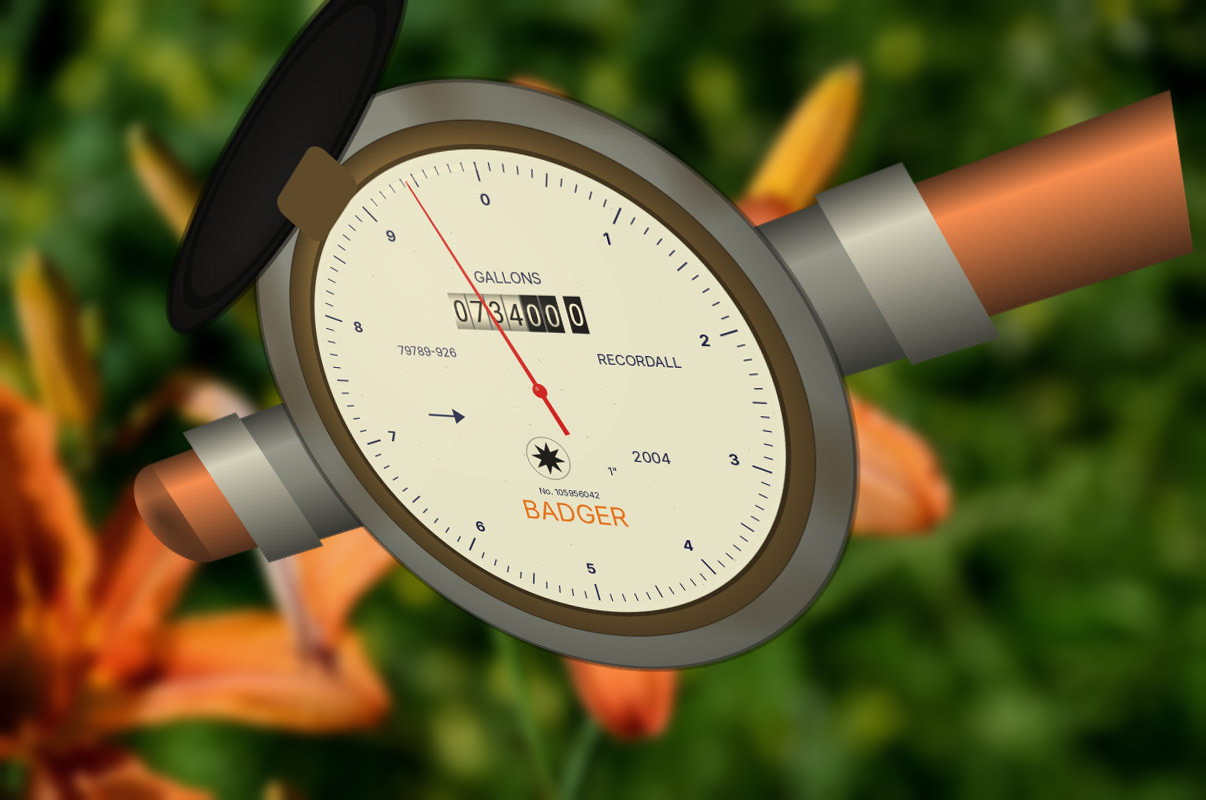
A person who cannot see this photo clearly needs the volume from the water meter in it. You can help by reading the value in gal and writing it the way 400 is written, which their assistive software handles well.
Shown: 733999.4
